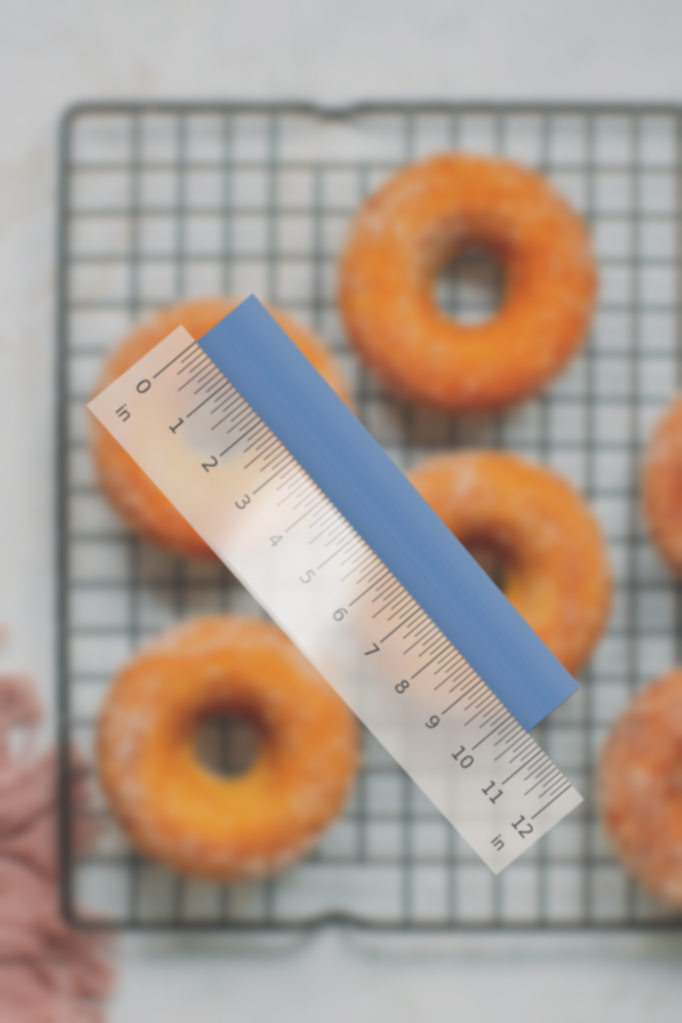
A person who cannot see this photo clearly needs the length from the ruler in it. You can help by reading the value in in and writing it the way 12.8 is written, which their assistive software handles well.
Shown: 10.5
